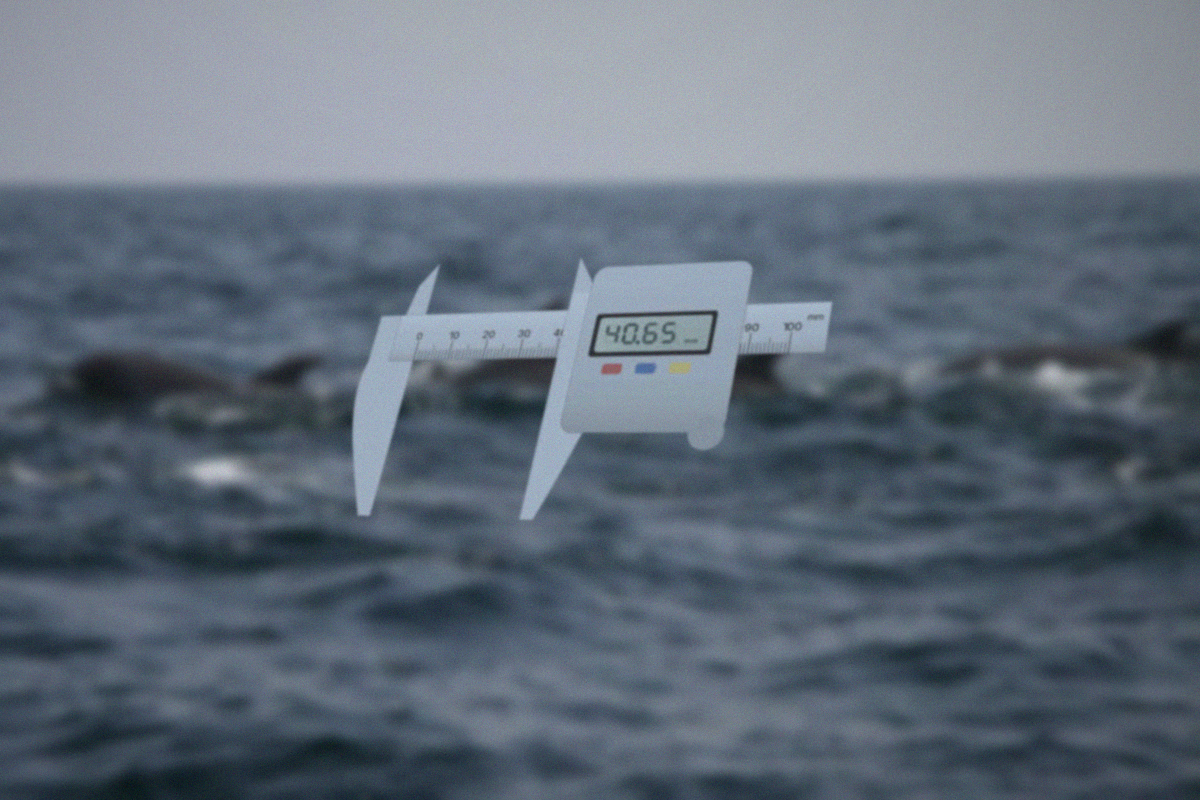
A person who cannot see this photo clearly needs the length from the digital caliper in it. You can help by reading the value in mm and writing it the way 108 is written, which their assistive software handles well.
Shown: 40.65
